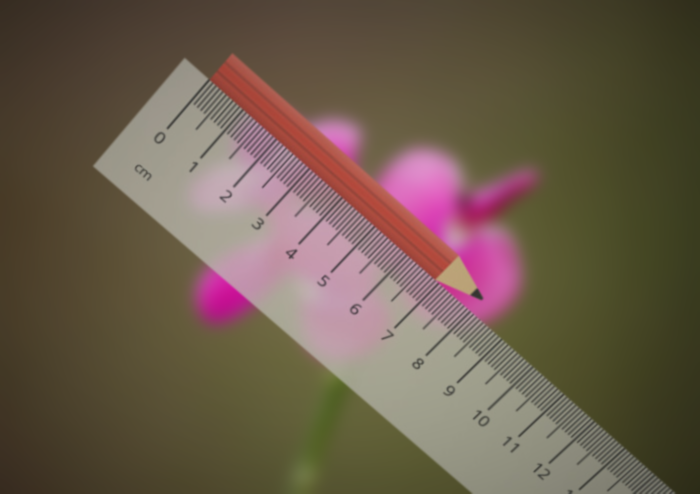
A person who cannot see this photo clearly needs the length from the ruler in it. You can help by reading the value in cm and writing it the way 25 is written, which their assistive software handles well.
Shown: 8
